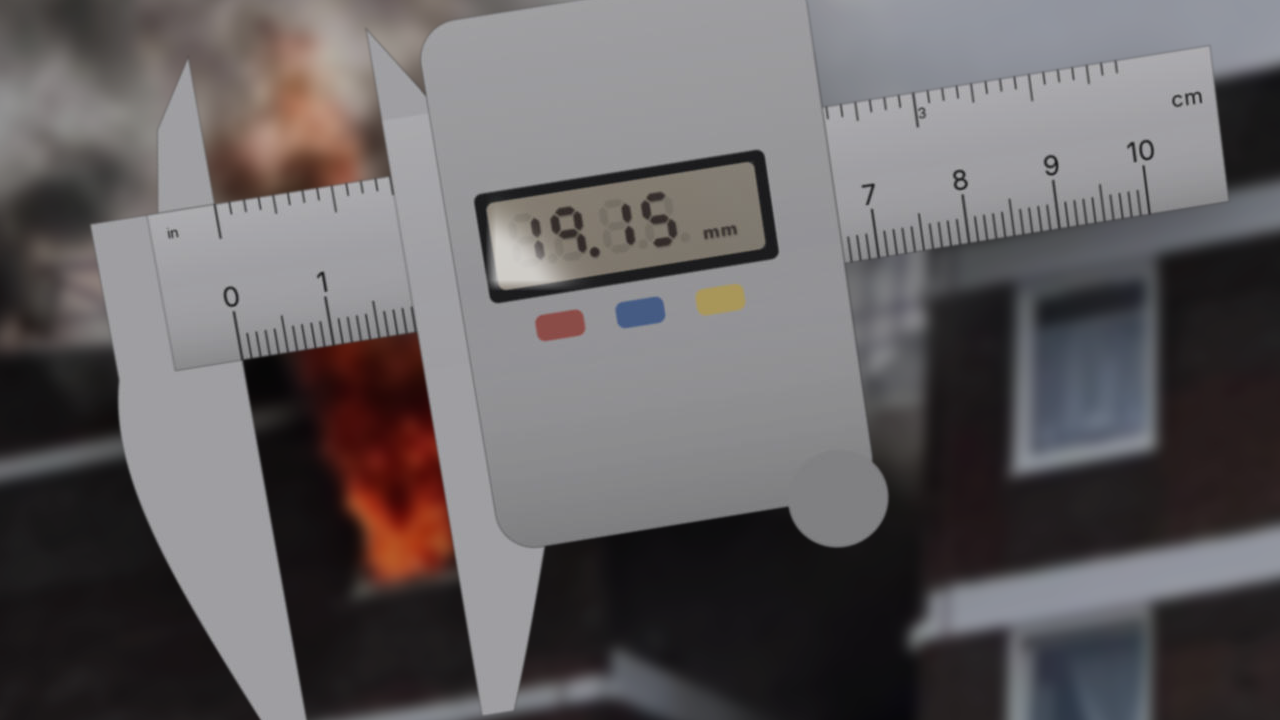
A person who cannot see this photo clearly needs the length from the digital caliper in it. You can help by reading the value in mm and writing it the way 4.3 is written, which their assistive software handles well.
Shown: 19.15
